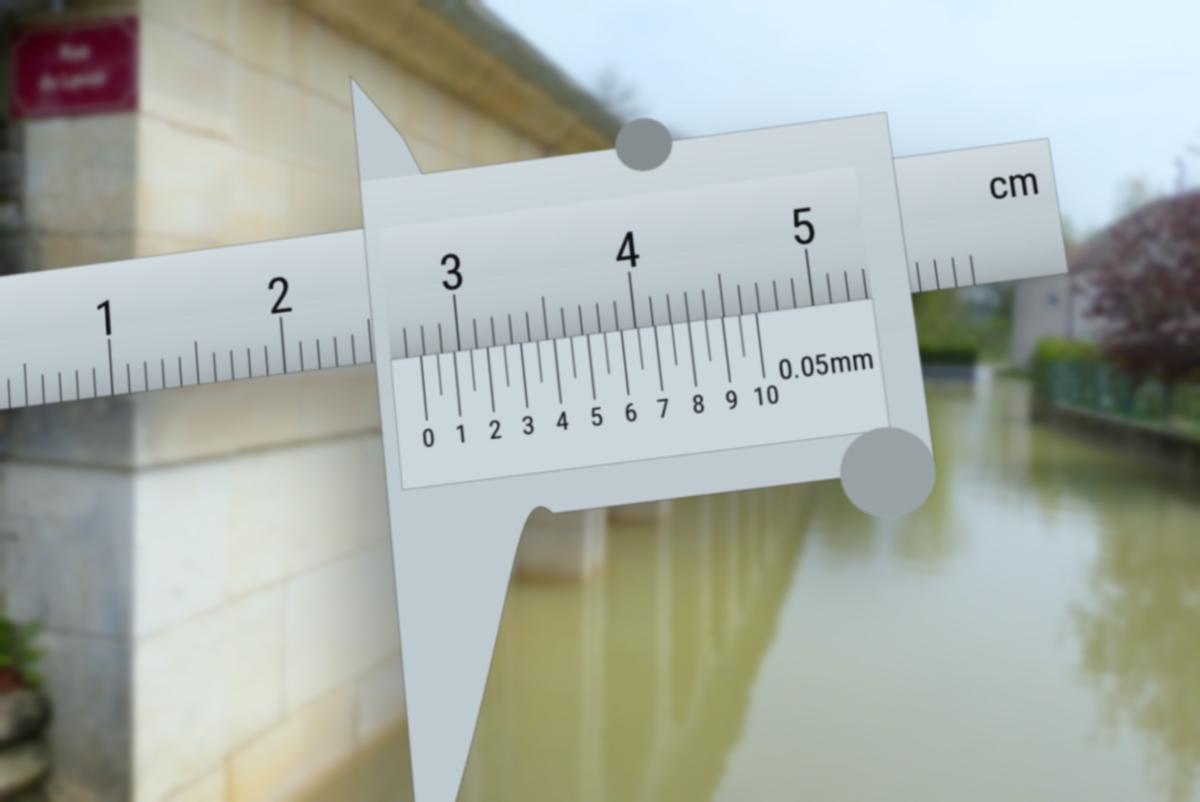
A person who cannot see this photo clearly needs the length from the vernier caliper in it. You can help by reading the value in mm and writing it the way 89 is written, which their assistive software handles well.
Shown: 27.8
